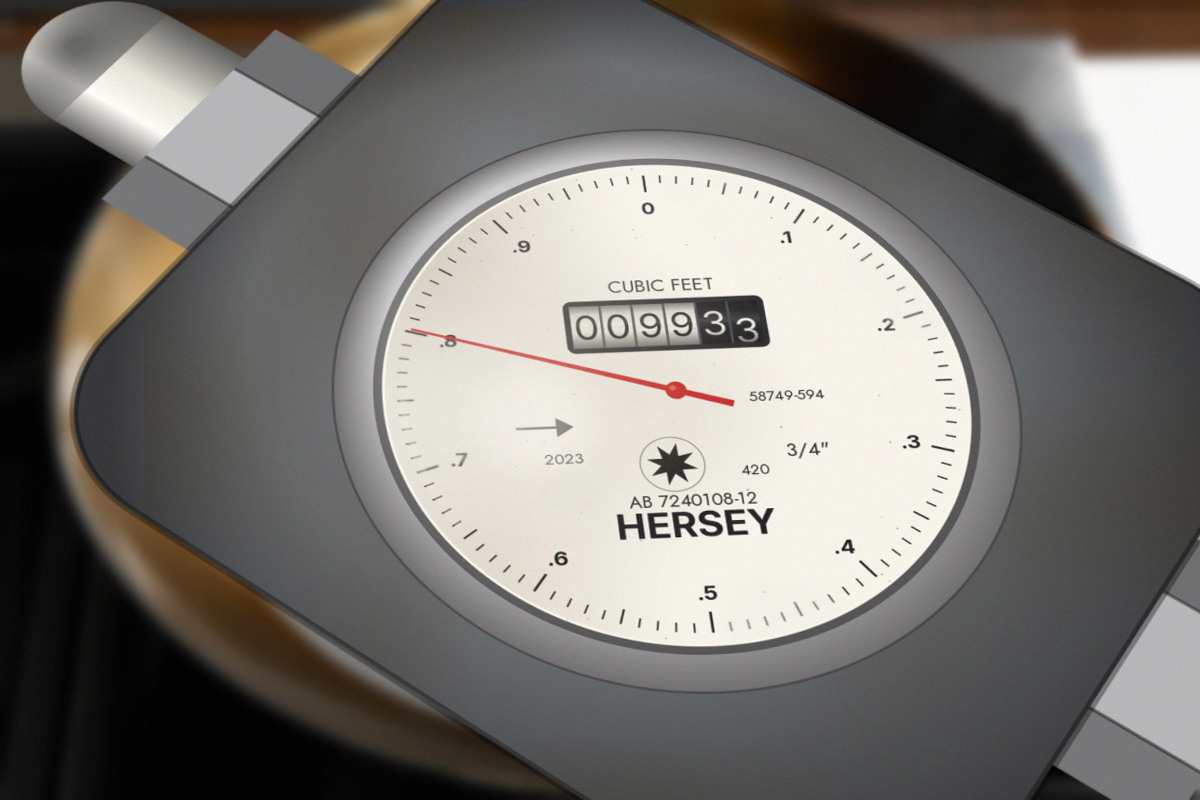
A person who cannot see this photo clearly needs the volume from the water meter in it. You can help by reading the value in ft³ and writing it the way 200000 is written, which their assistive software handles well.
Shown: 9932.80
